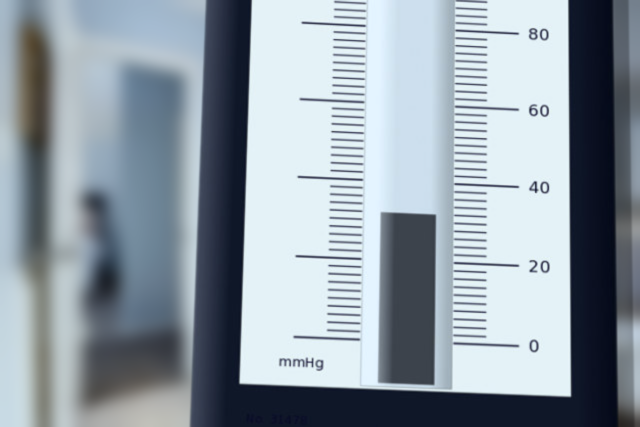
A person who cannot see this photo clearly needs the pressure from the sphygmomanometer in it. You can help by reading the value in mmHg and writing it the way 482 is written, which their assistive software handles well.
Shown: 32
